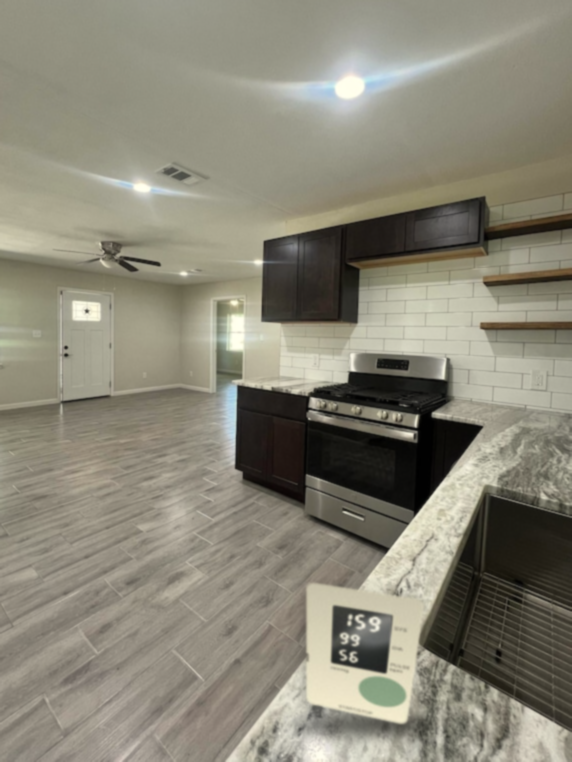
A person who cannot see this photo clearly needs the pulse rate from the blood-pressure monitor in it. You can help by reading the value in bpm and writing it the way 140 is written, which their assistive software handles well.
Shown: 56
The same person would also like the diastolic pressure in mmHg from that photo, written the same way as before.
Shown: 99
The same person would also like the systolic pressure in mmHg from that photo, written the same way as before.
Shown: 159
